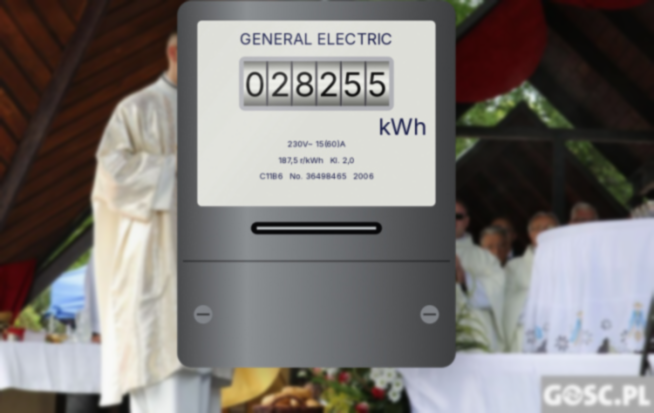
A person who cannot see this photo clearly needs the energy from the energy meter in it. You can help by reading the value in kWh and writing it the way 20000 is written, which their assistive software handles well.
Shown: 28255
